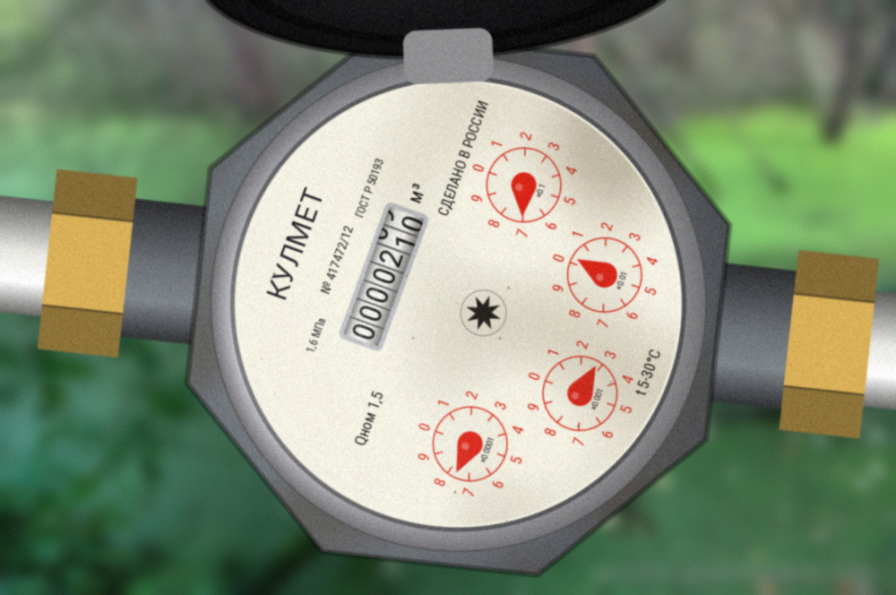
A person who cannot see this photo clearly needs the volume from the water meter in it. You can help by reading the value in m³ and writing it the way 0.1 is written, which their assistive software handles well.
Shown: 209.7027
